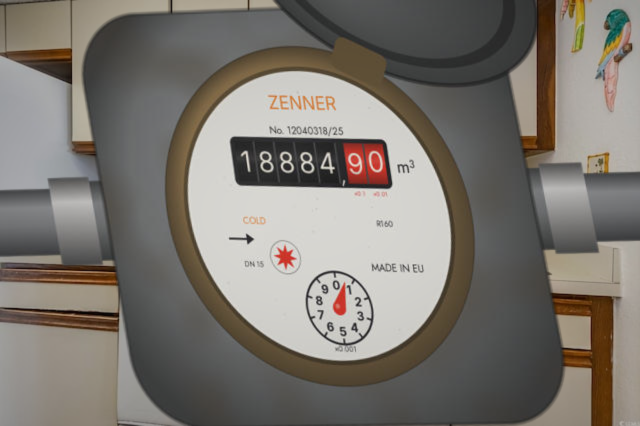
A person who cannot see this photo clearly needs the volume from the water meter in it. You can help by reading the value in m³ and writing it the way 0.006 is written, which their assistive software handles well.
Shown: 18884.900
